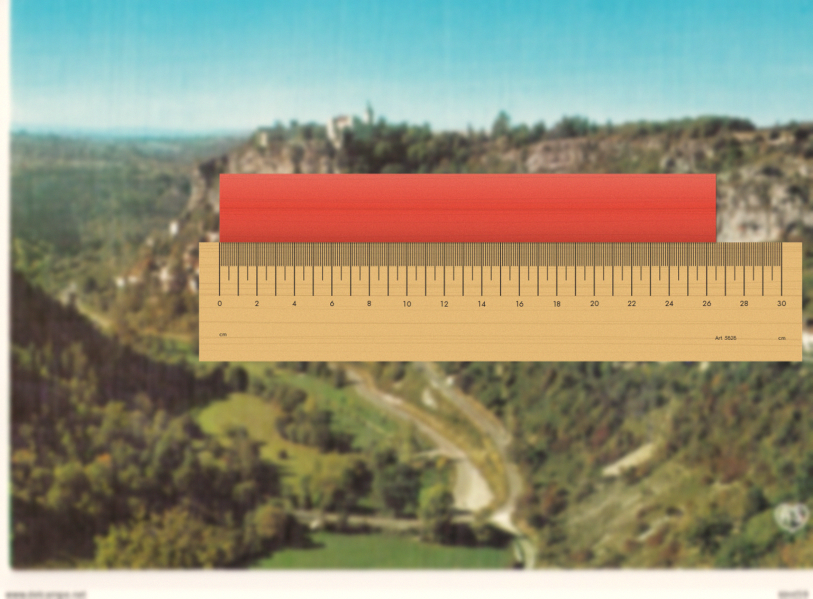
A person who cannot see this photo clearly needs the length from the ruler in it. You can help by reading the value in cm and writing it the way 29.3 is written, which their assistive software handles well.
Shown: 26.5
